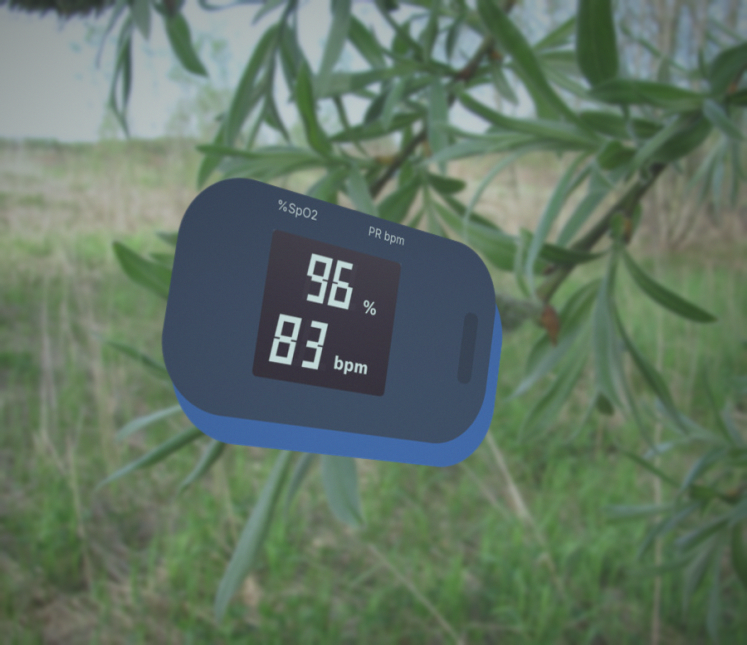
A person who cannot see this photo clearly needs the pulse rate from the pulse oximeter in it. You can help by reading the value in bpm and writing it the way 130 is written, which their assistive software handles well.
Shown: 83
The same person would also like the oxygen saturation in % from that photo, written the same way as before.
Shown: 96
